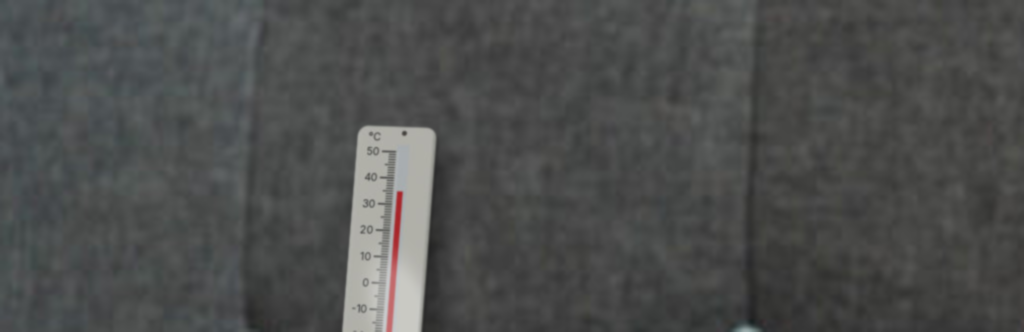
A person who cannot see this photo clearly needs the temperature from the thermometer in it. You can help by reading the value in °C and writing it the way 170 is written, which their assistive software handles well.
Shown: 35
